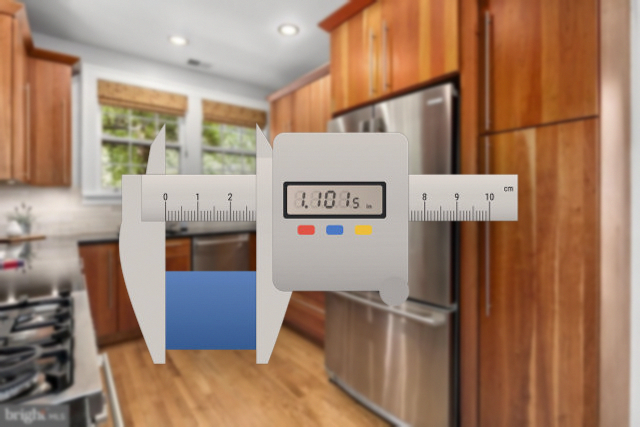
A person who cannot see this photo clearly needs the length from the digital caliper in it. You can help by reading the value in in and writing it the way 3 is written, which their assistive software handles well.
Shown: 1.1015
